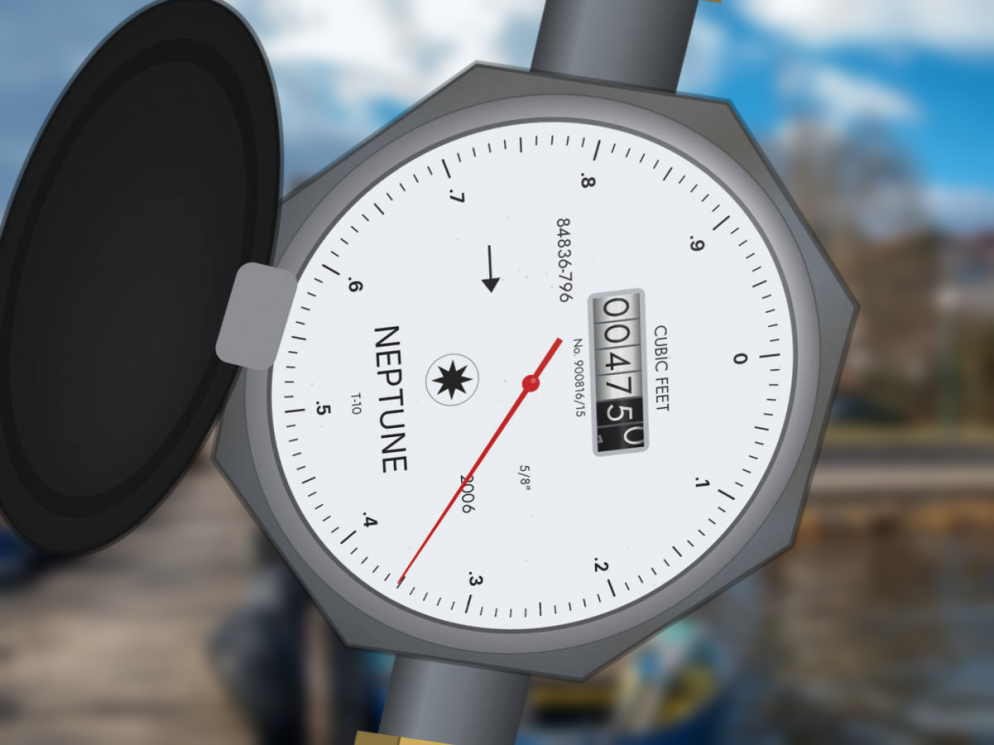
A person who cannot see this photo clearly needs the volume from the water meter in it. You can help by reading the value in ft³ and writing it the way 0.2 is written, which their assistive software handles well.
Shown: 4750.35
